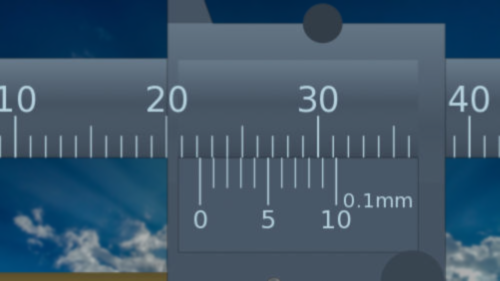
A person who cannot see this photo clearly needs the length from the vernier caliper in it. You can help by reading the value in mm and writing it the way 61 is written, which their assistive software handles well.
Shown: 22.2
